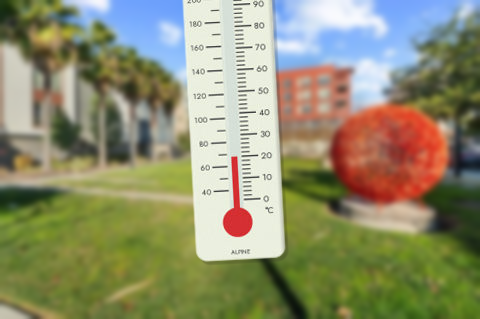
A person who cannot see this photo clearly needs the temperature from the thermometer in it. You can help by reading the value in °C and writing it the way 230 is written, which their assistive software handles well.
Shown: 20
